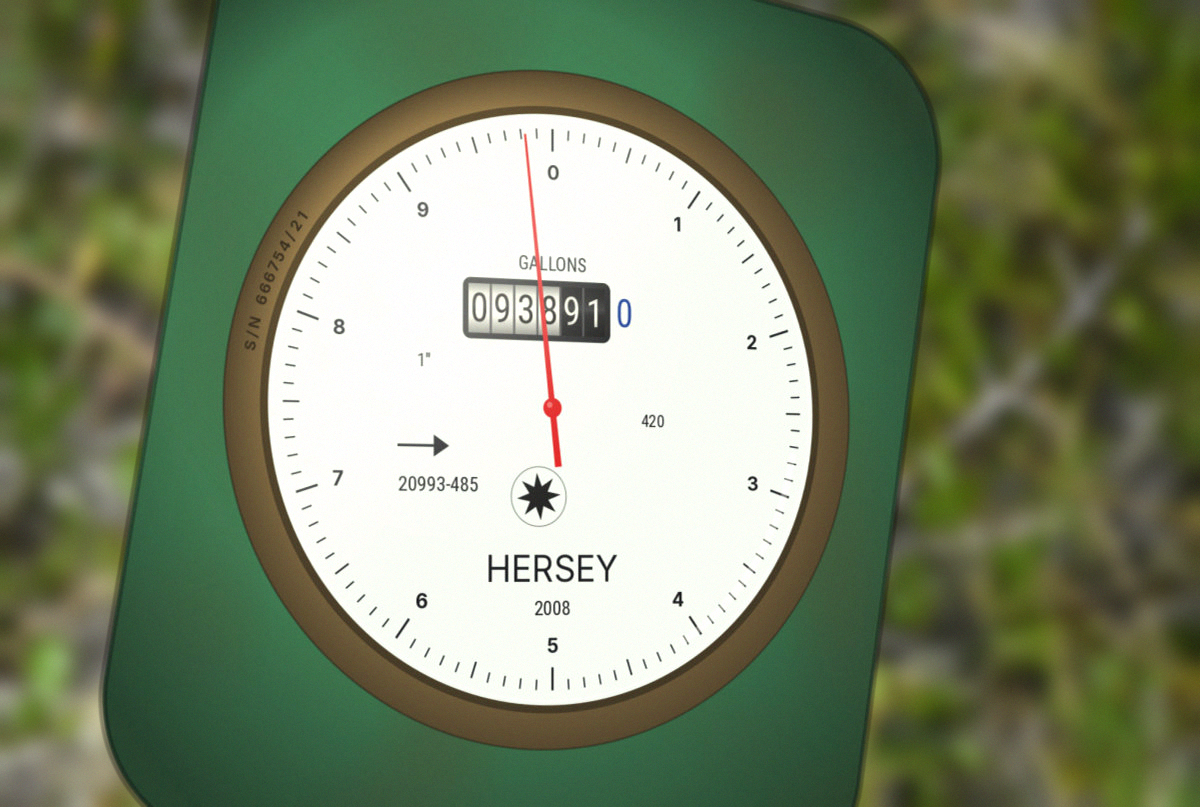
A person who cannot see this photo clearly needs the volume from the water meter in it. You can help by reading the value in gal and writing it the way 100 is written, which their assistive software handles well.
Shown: 938909.8
